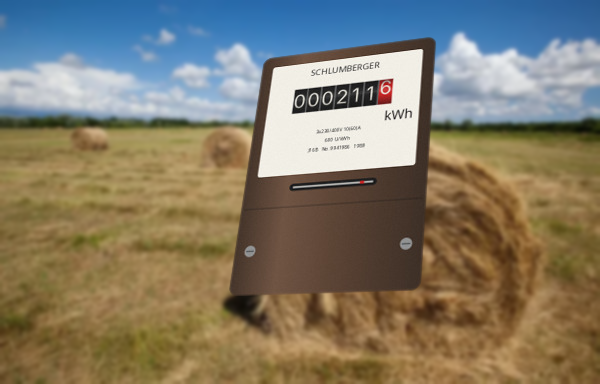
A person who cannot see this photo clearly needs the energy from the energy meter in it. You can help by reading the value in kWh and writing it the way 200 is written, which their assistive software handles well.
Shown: 211.6
